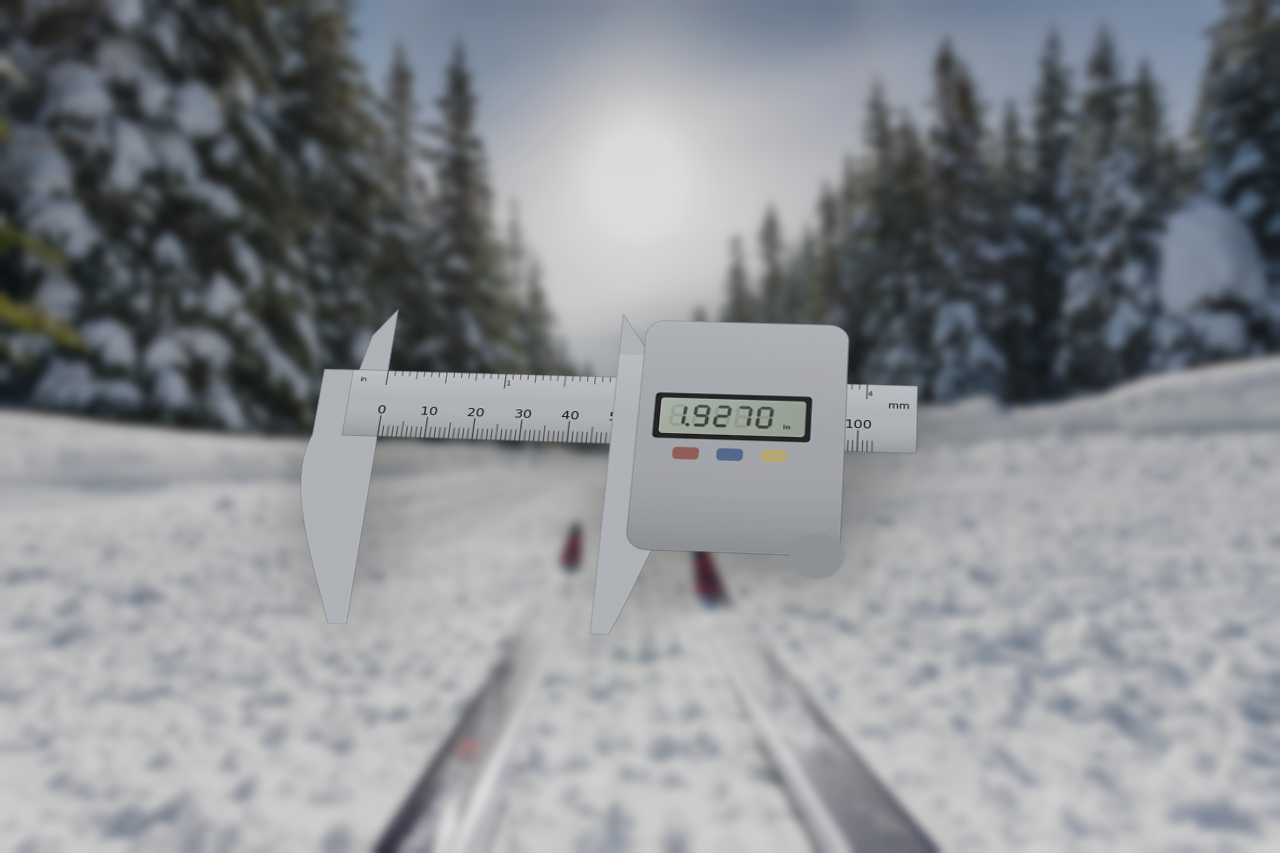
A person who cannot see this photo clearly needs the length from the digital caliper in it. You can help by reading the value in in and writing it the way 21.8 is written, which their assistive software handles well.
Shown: 1.9270
